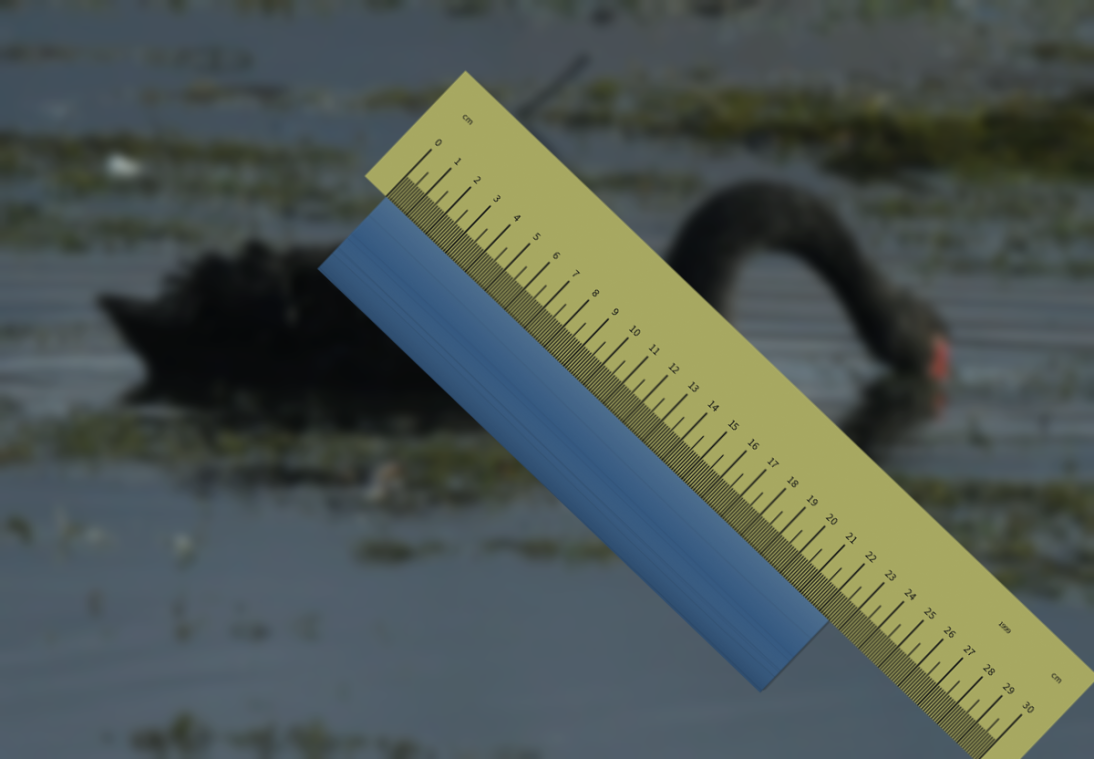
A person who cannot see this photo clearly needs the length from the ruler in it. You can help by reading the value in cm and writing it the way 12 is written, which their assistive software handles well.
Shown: 22.5
